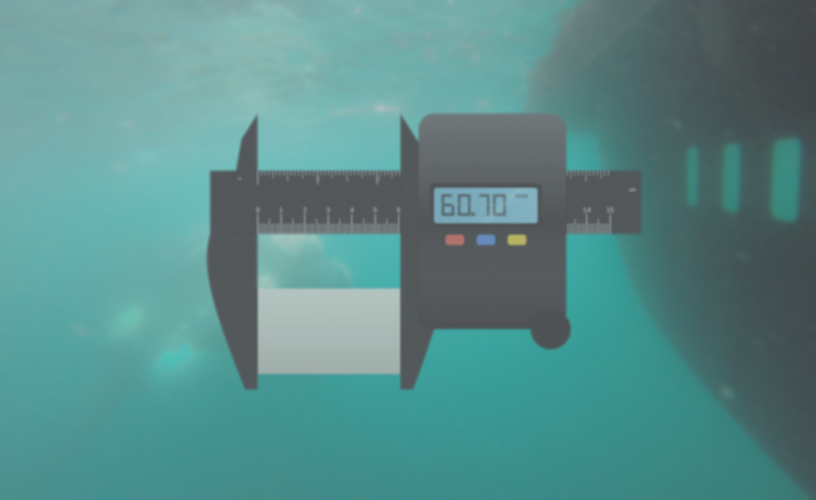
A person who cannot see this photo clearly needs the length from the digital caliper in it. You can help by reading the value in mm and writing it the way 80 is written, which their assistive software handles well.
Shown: 60.70
